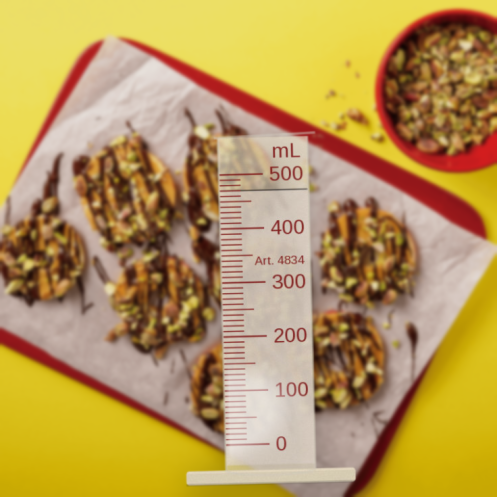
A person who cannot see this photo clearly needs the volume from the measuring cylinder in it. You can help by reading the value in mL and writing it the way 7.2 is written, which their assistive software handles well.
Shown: 470
